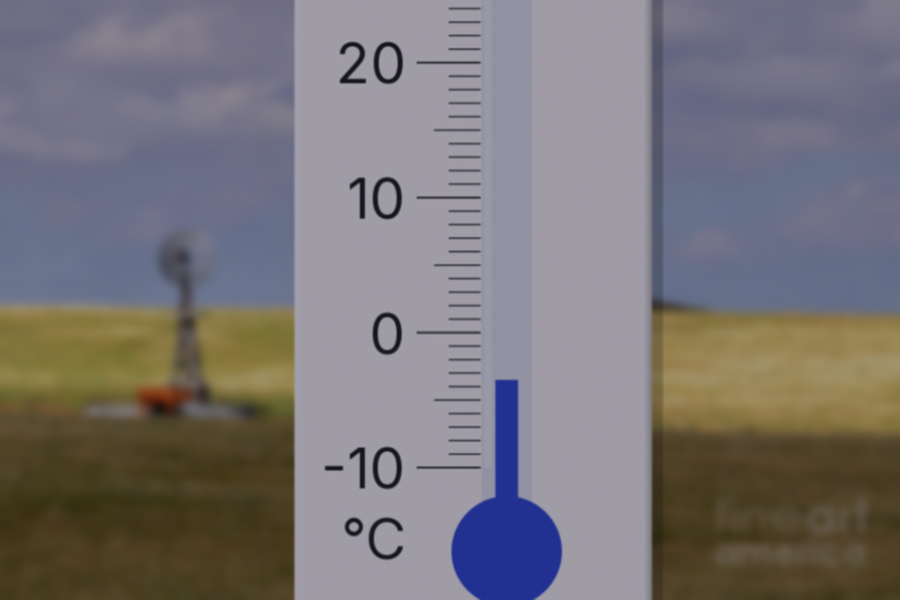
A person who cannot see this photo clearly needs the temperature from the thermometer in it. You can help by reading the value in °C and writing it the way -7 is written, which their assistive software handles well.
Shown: -3.5
